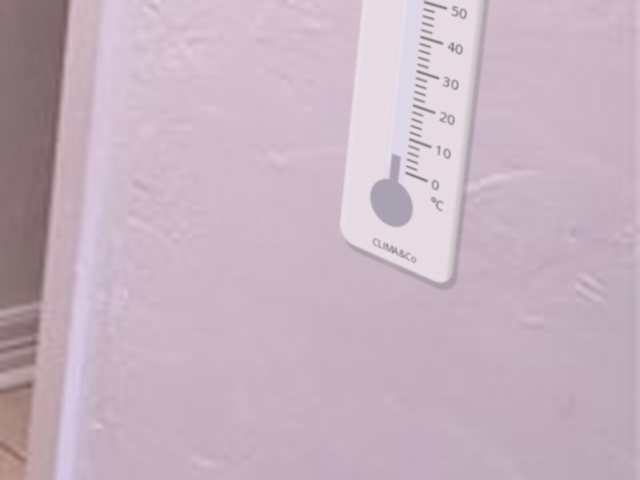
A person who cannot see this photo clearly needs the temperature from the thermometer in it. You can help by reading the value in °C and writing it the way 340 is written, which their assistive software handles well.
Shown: 4
